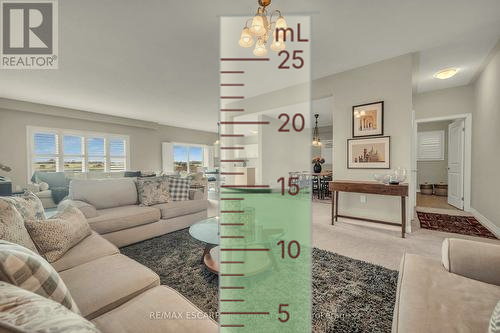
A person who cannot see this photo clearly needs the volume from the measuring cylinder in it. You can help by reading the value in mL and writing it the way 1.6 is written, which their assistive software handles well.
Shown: 14.5
